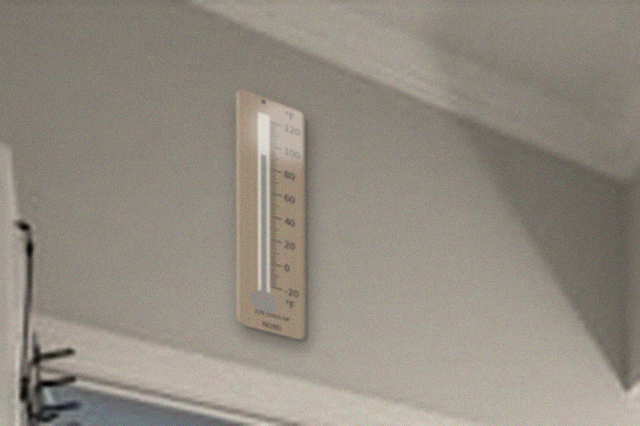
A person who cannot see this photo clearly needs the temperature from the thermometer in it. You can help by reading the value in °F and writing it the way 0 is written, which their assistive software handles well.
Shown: 90
